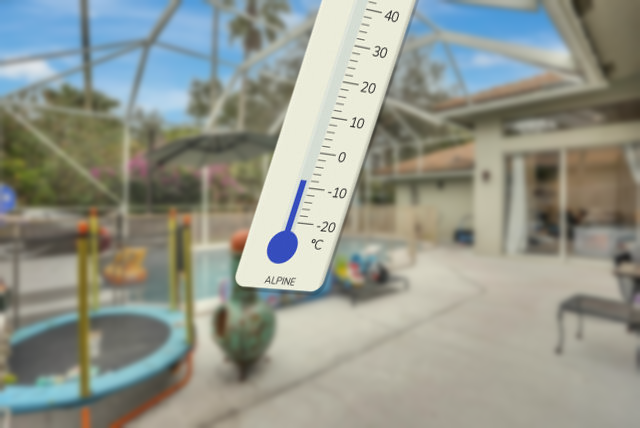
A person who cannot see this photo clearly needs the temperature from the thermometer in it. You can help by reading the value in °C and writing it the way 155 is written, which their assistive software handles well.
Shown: -8
